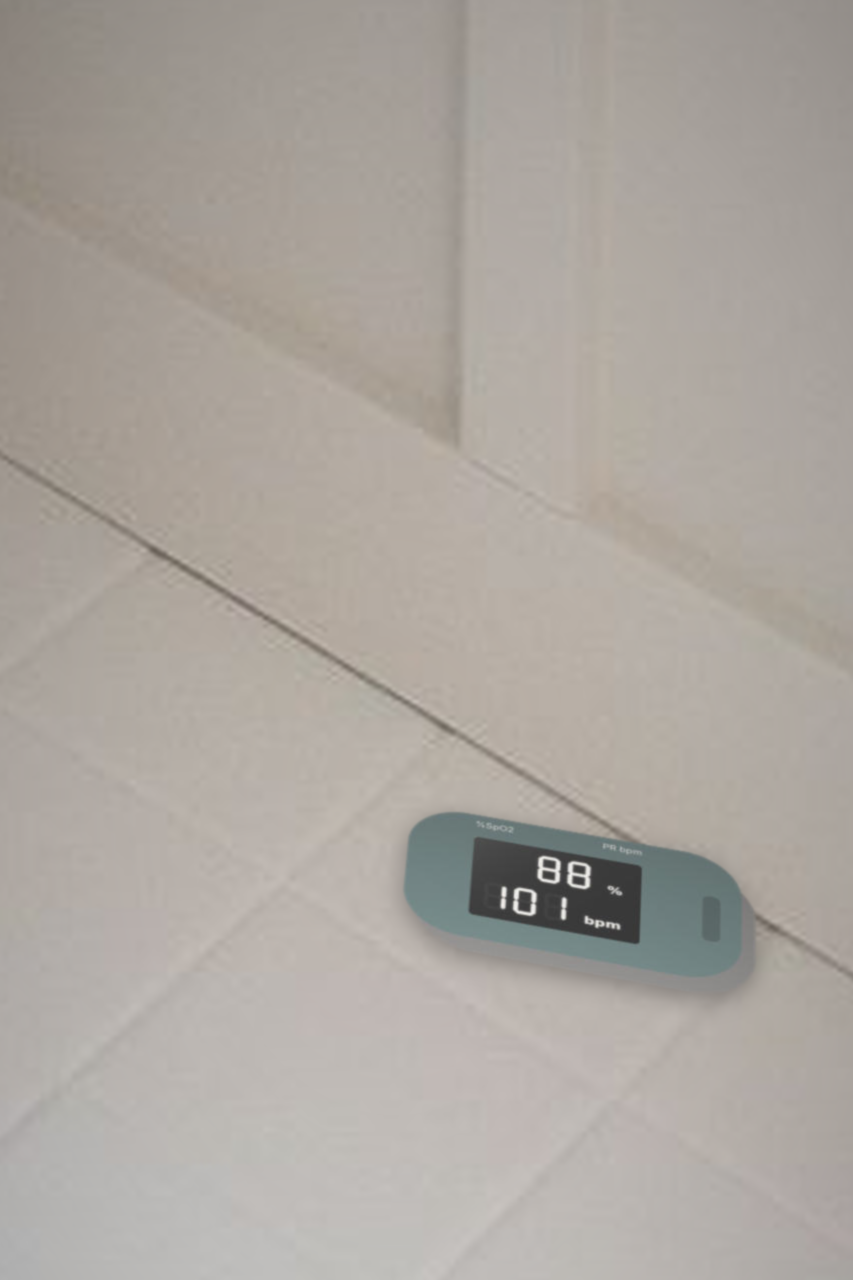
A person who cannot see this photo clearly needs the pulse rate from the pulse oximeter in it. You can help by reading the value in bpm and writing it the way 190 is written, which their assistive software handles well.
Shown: 101
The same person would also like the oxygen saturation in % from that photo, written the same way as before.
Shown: 88
